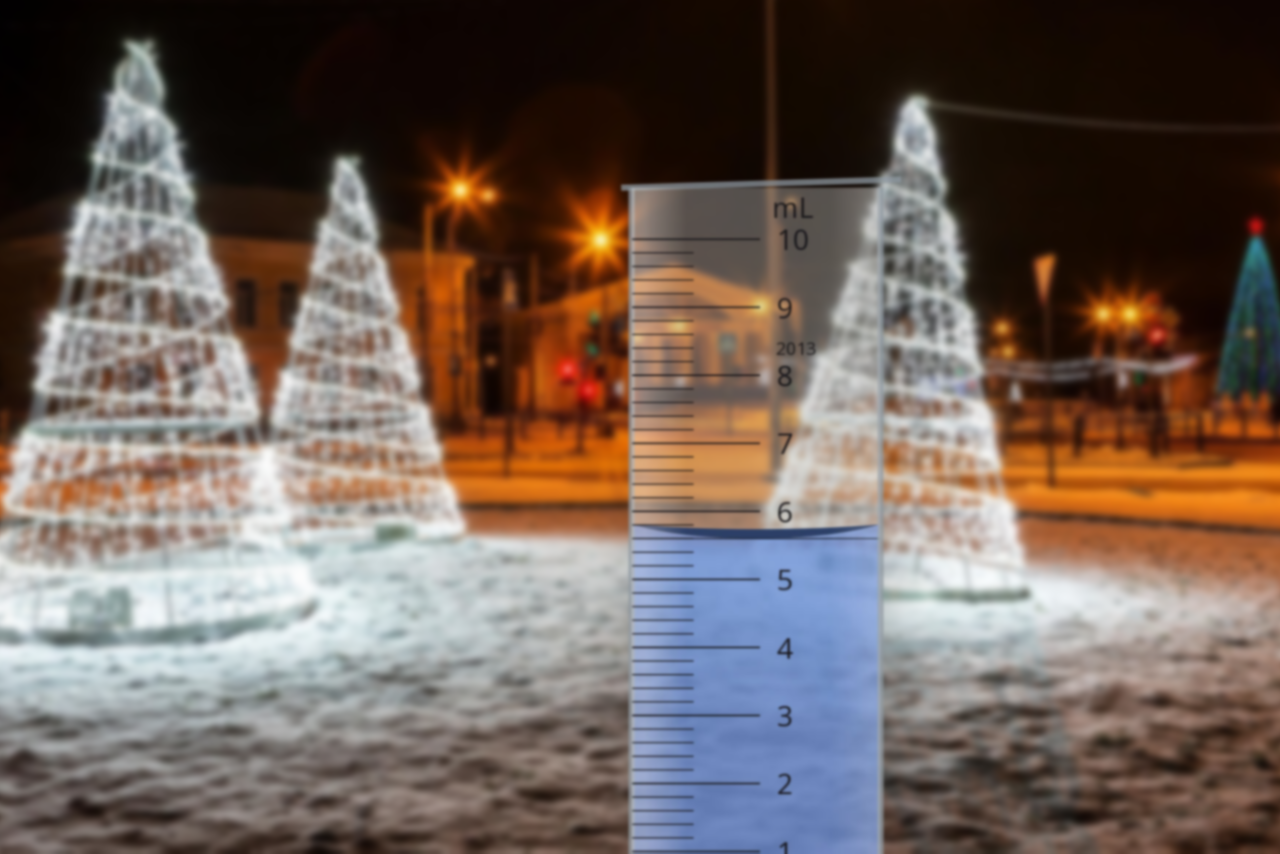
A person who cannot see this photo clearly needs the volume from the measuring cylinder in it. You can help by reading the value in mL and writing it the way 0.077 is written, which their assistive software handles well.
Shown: 5.6
